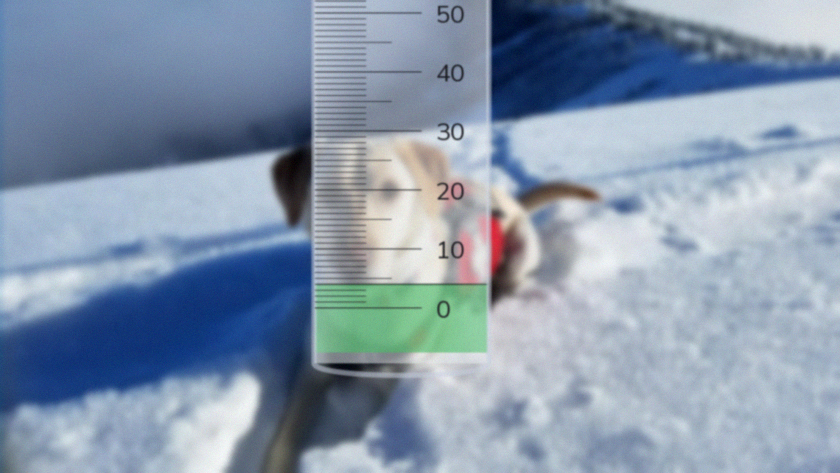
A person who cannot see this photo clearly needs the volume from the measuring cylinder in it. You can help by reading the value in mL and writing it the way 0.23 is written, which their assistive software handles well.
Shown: 4
